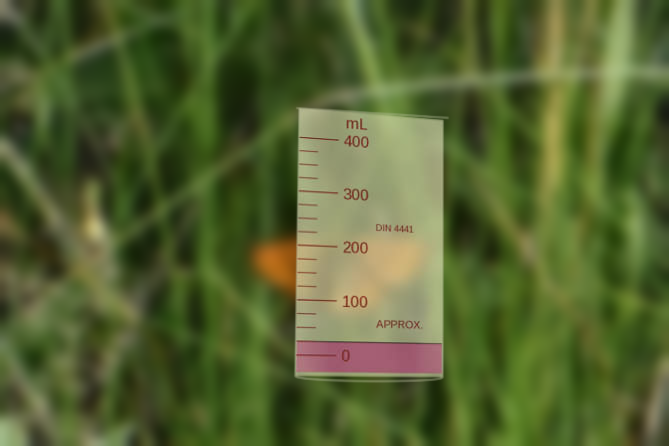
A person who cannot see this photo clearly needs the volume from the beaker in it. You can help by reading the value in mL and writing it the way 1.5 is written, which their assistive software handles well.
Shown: 25
